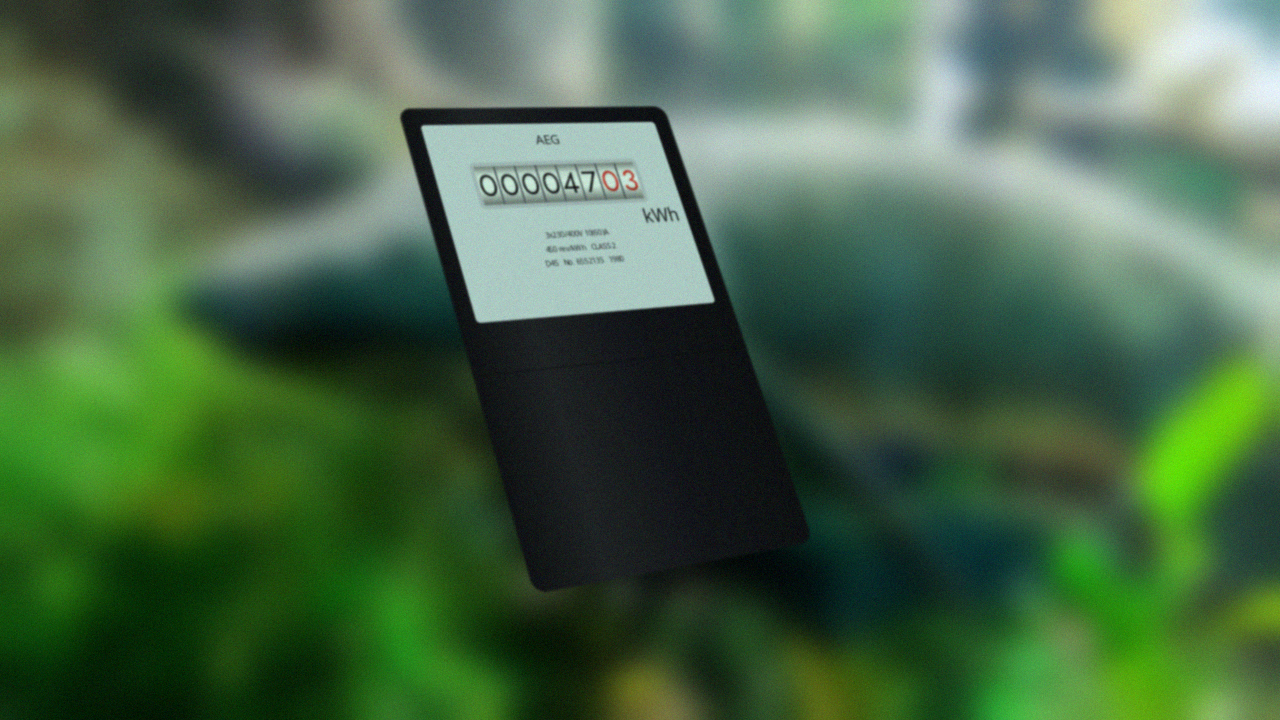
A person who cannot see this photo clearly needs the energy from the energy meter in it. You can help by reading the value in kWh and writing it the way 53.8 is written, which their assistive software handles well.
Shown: 47.03
